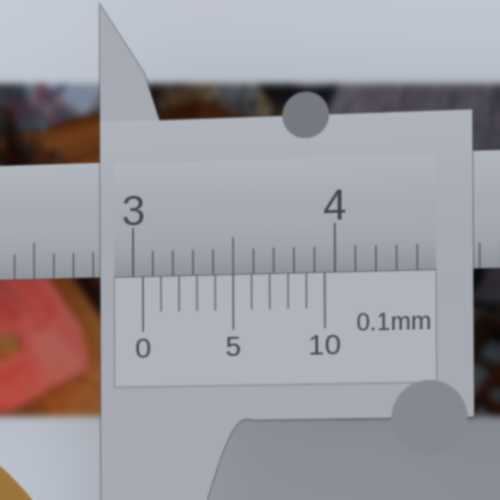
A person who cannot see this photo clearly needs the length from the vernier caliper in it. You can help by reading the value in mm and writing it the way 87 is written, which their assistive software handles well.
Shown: 30.5
